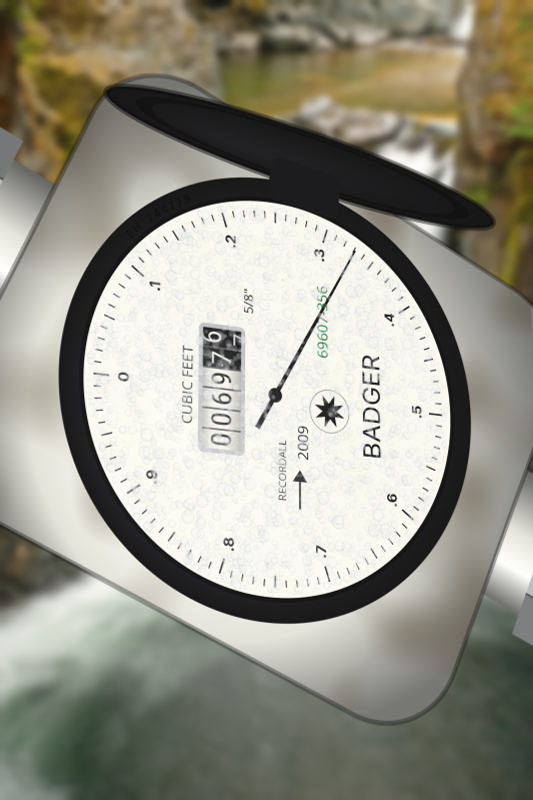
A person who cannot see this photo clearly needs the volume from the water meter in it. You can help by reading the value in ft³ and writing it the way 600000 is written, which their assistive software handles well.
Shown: 6976.33
